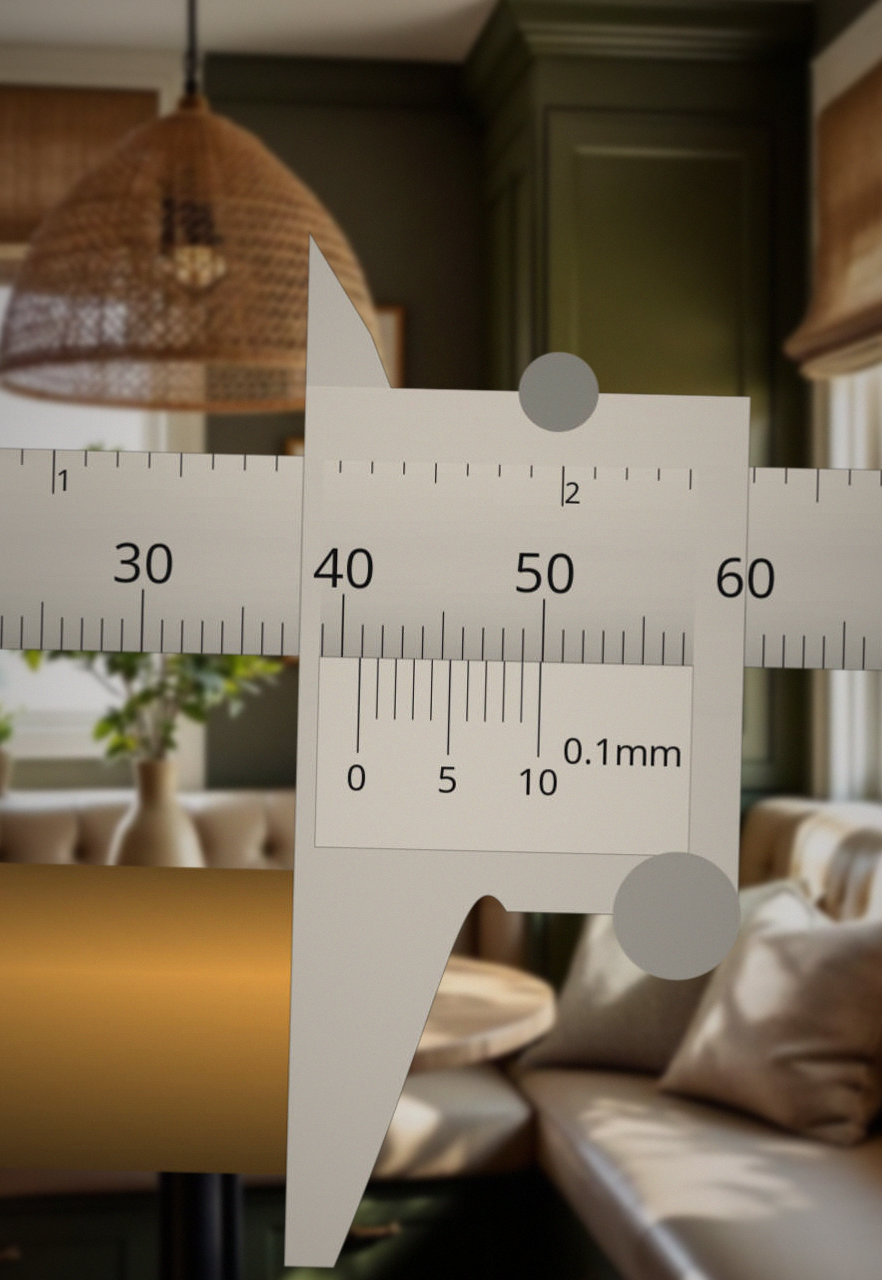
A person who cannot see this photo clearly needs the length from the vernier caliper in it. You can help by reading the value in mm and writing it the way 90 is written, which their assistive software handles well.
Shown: 40.9
